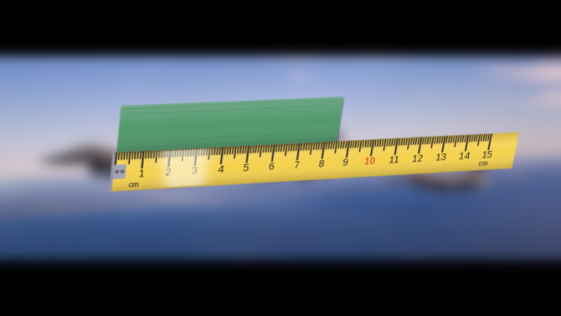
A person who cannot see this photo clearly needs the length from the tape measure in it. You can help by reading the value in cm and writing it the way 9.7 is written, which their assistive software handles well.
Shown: 8.5
